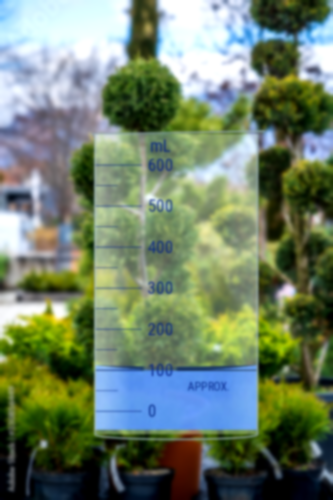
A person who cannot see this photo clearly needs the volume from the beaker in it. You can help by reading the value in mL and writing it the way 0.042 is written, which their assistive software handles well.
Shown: 100
